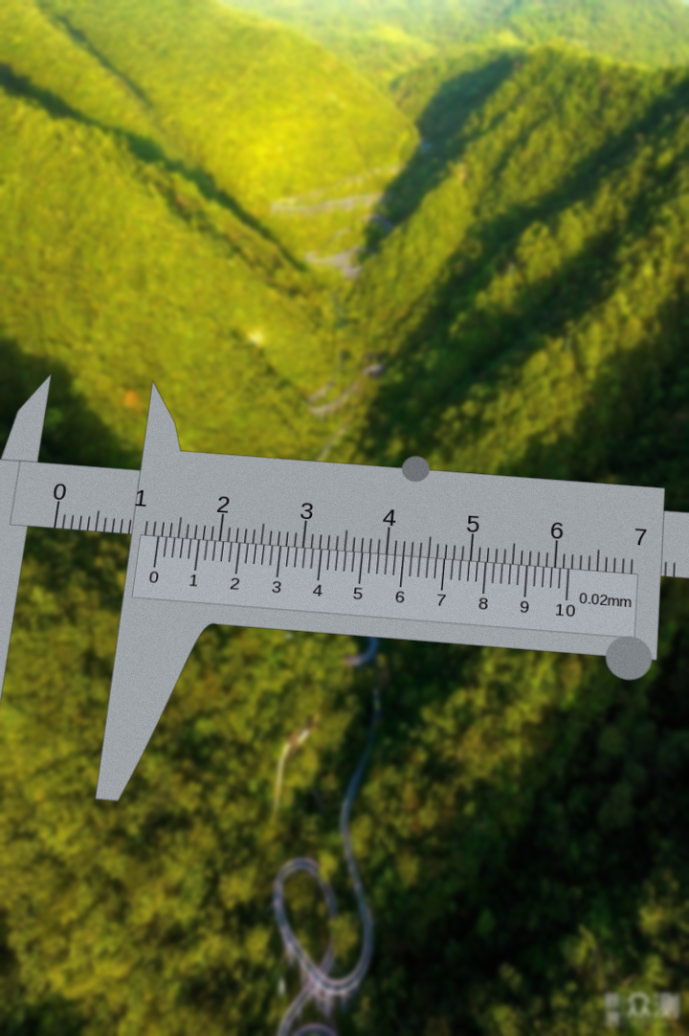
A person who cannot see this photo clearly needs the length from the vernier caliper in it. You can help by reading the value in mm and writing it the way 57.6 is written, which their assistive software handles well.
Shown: 12.6
